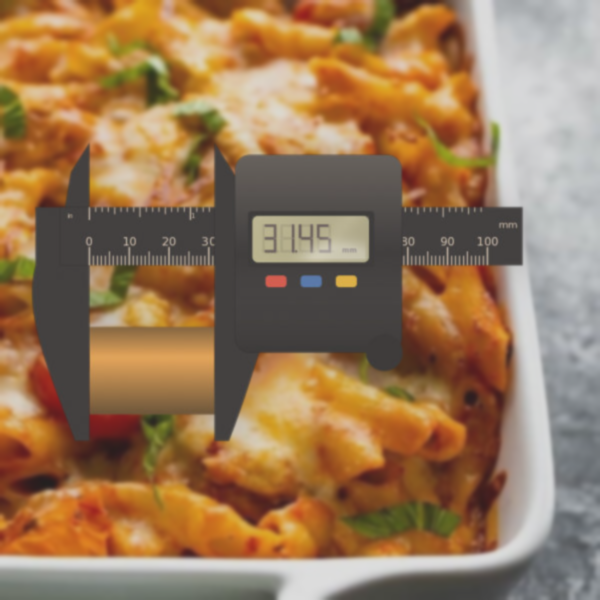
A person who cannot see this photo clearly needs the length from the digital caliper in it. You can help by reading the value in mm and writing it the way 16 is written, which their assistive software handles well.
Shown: 31.45
